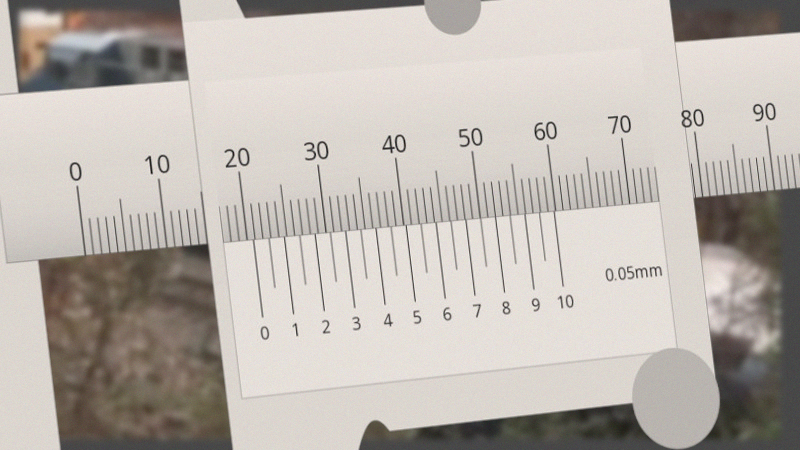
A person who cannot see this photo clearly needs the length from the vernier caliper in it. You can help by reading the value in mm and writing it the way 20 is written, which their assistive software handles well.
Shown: 20.8
